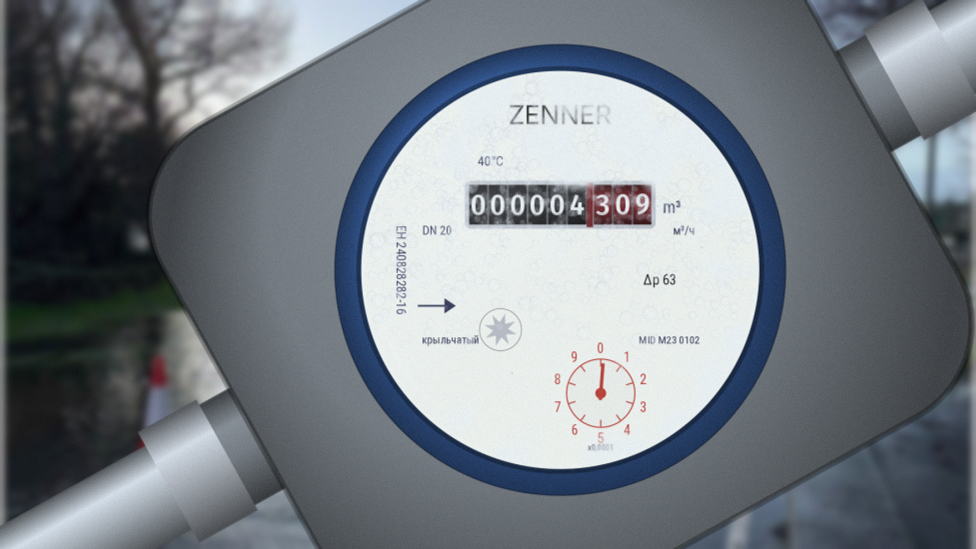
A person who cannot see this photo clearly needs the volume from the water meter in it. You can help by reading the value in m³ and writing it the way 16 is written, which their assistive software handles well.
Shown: 4.3090
